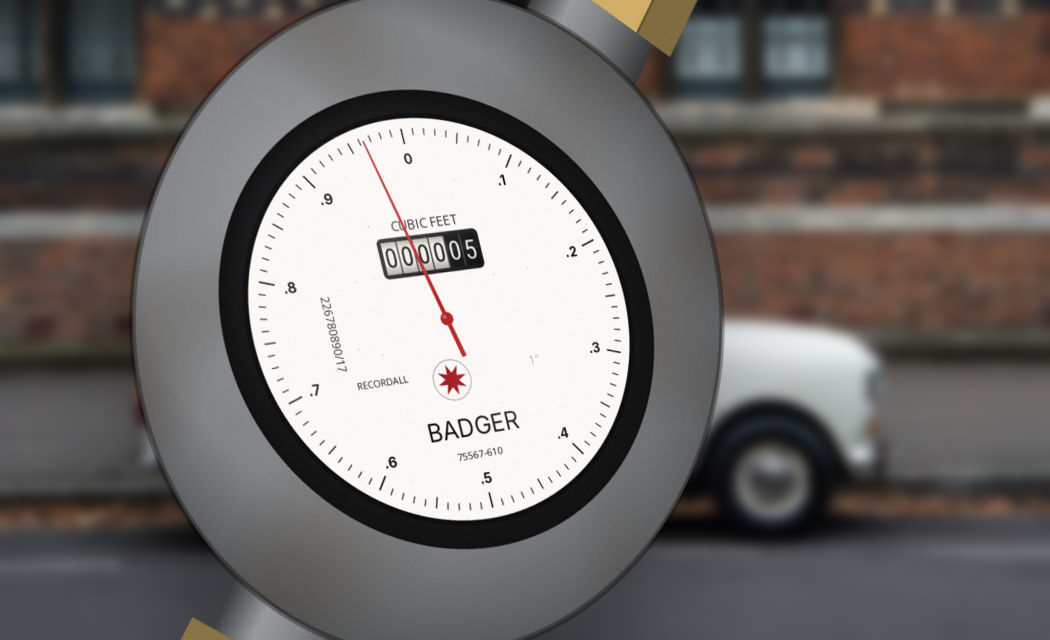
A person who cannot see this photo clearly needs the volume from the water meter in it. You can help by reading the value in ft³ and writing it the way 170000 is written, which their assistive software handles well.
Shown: 4.96
